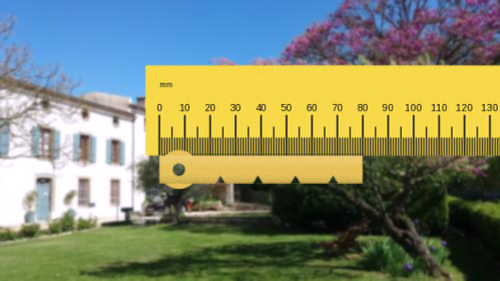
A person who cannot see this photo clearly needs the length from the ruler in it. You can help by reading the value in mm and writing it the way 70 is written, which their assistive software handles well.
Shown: 80
